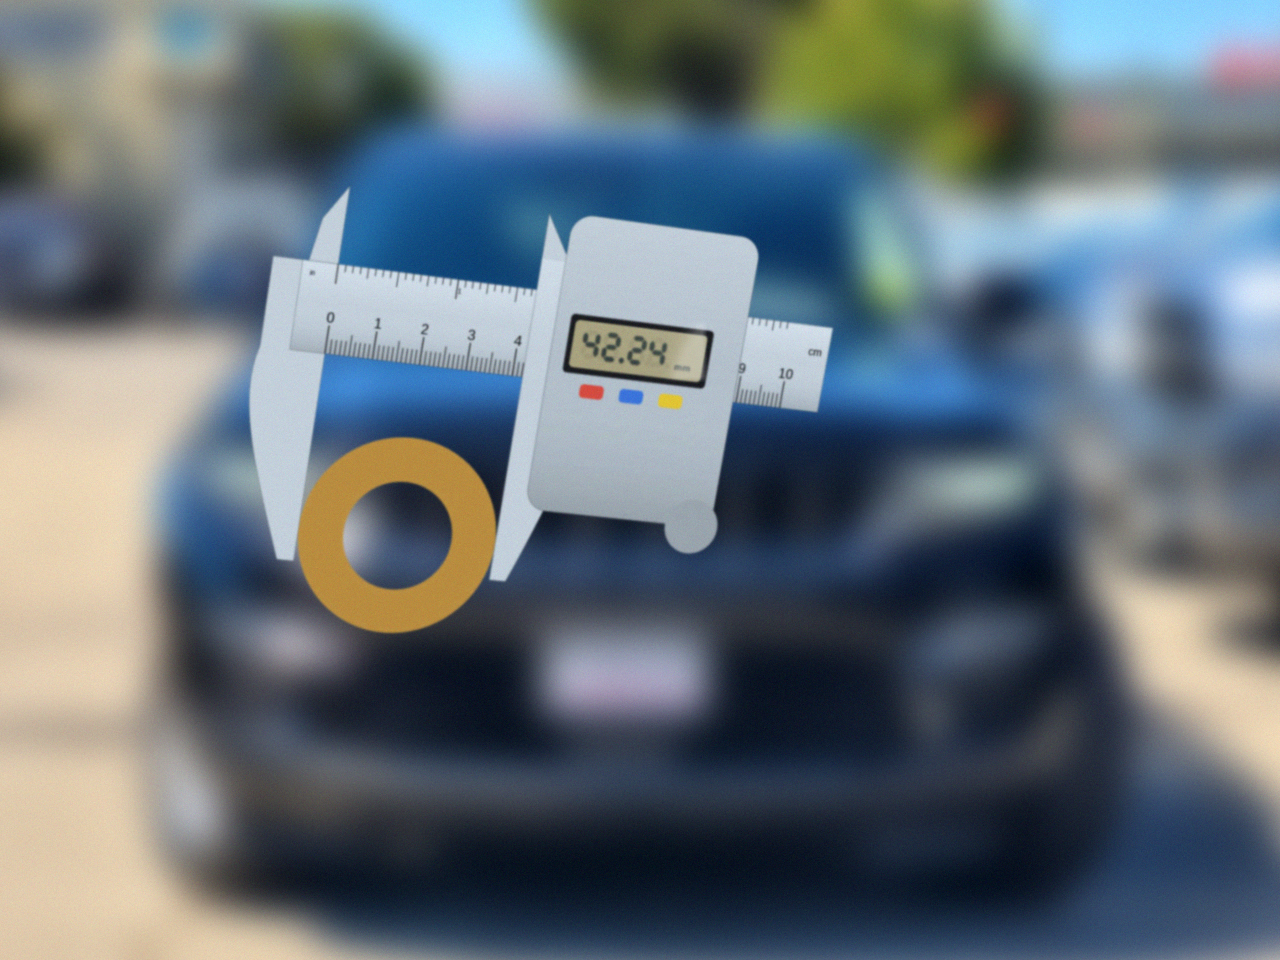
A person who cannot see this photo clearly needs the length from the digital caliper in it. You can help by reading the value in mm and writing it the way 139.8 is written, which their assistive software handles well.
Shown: 42.24
